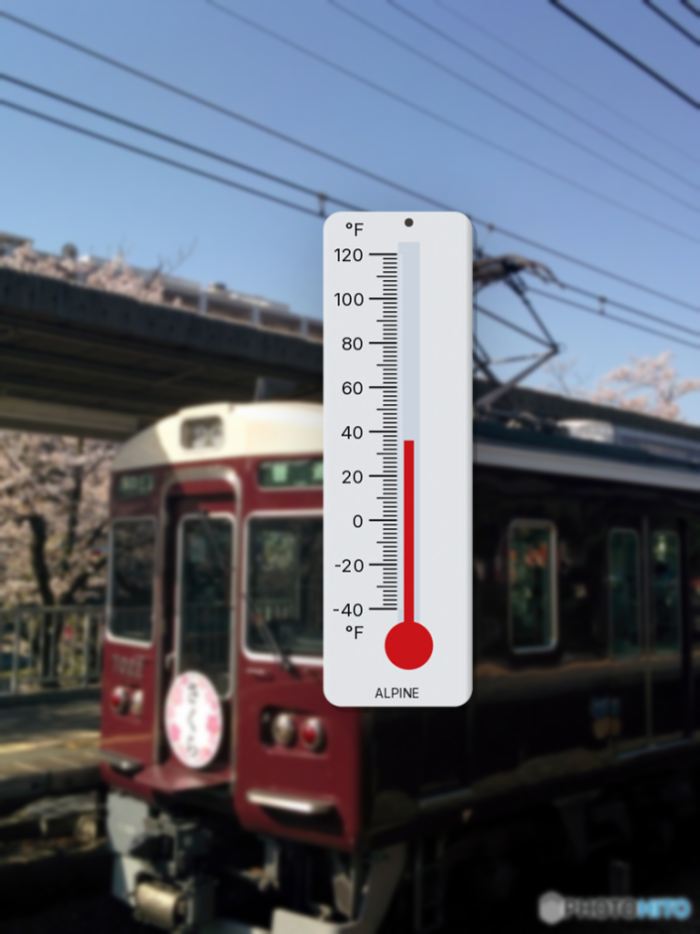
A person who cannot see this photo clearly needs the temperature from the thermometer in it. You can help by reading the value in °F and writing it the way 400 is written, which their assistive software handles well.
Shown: 36
